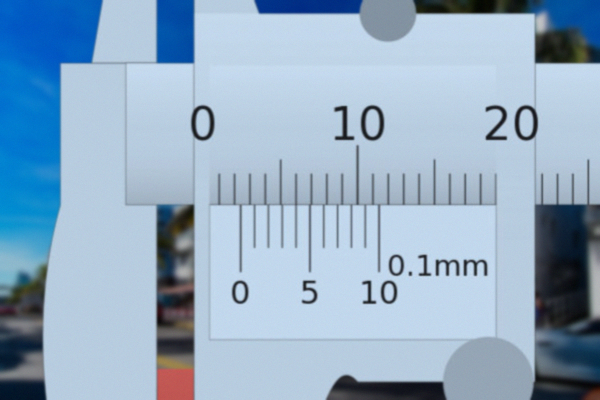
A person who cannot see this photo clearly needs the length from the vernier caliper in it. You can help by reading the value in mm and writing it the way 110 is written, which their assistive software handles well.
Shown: 2.4
